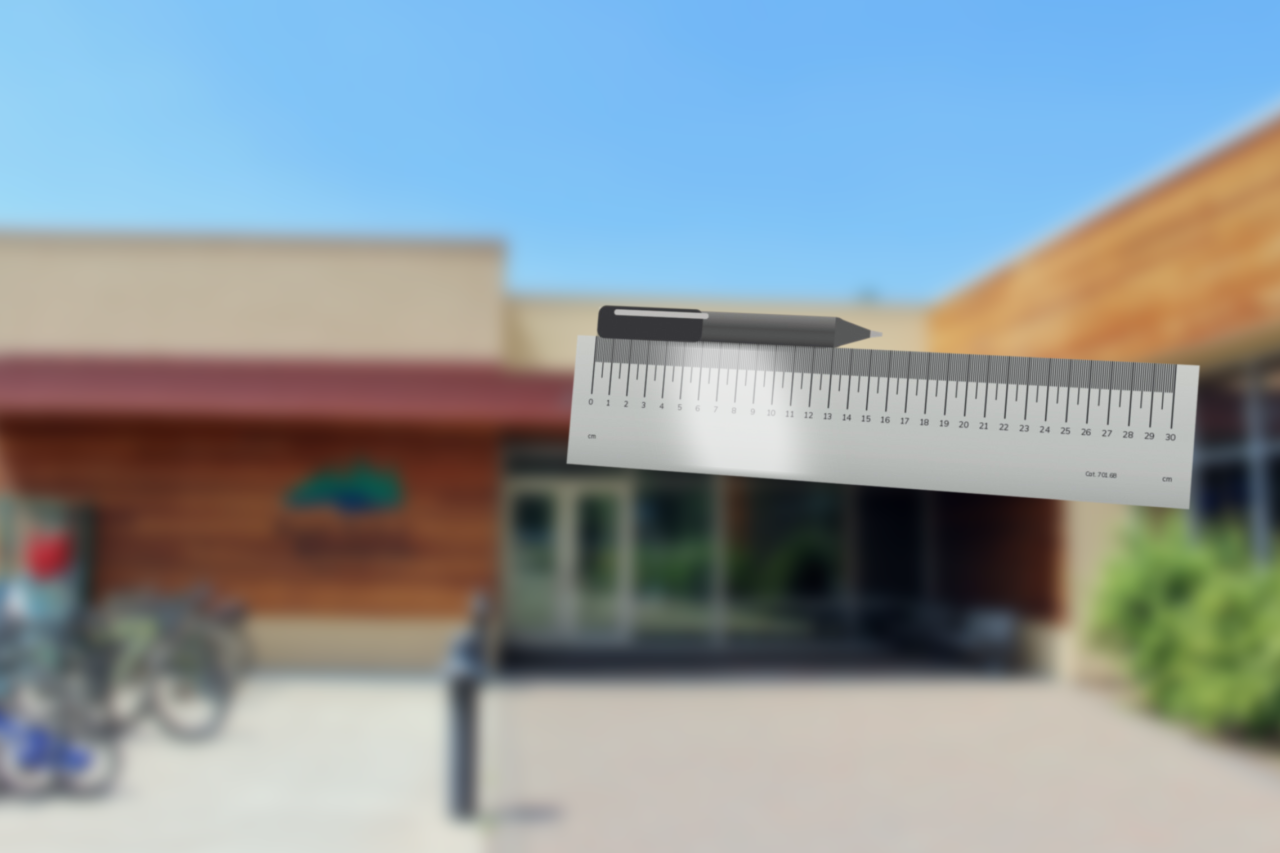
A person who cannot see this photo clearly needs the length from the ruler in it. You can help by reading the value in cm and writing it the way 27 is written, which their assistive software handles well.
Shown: 15.5
